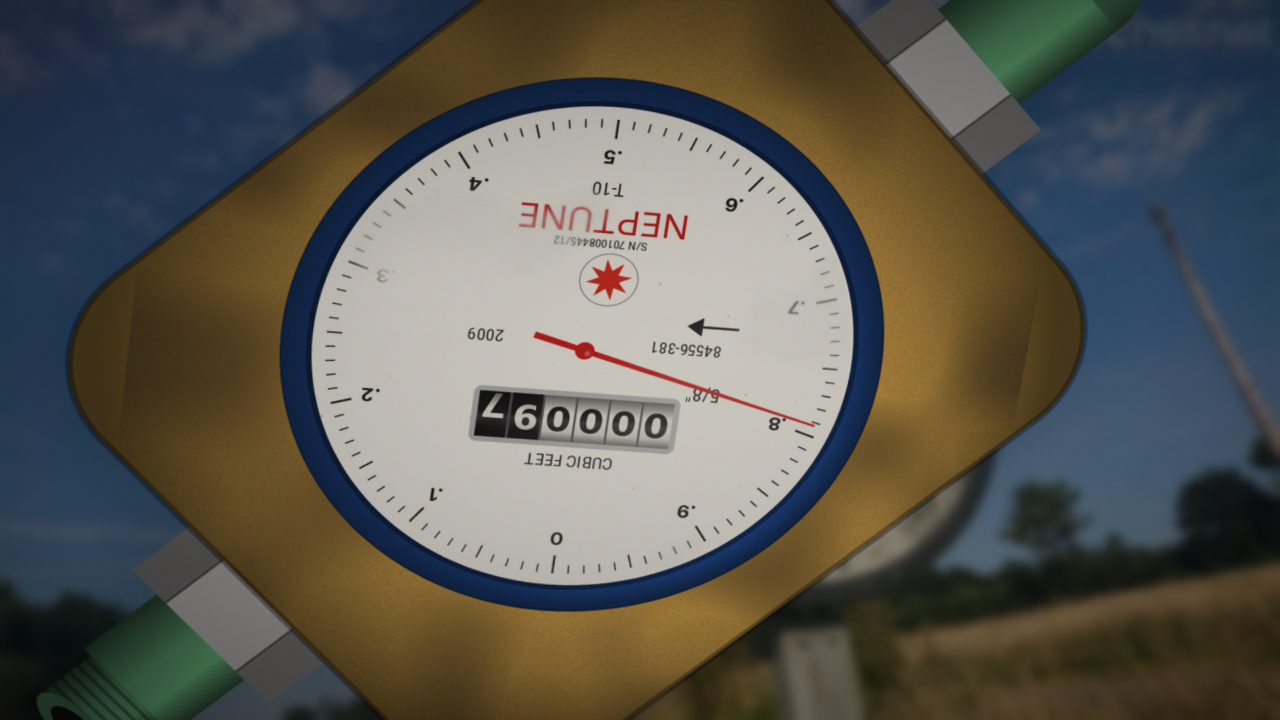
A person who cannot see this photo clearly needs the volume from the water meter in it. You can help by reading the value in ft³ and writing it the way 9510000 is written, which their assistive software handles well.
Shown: 96.79
